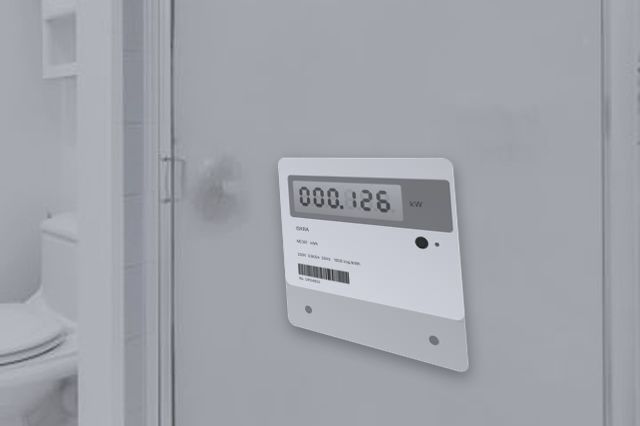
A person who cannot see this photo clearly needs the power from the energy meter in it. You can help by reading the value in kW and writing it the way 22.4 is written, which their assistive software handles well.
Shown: 0.126
